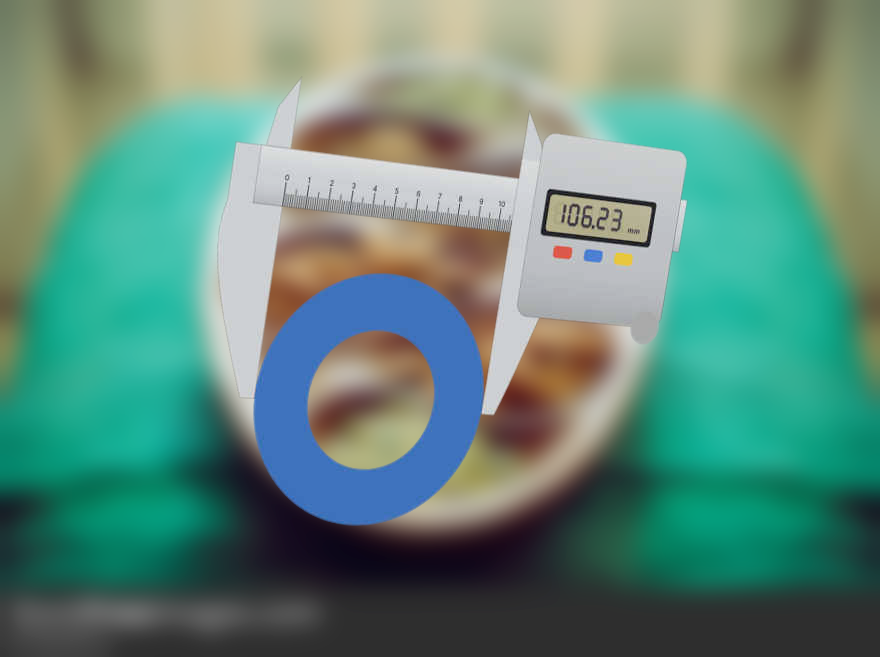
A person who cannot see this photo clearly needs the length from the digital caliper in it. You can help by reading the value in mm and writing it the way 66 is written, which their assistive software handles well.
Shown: 106.23
